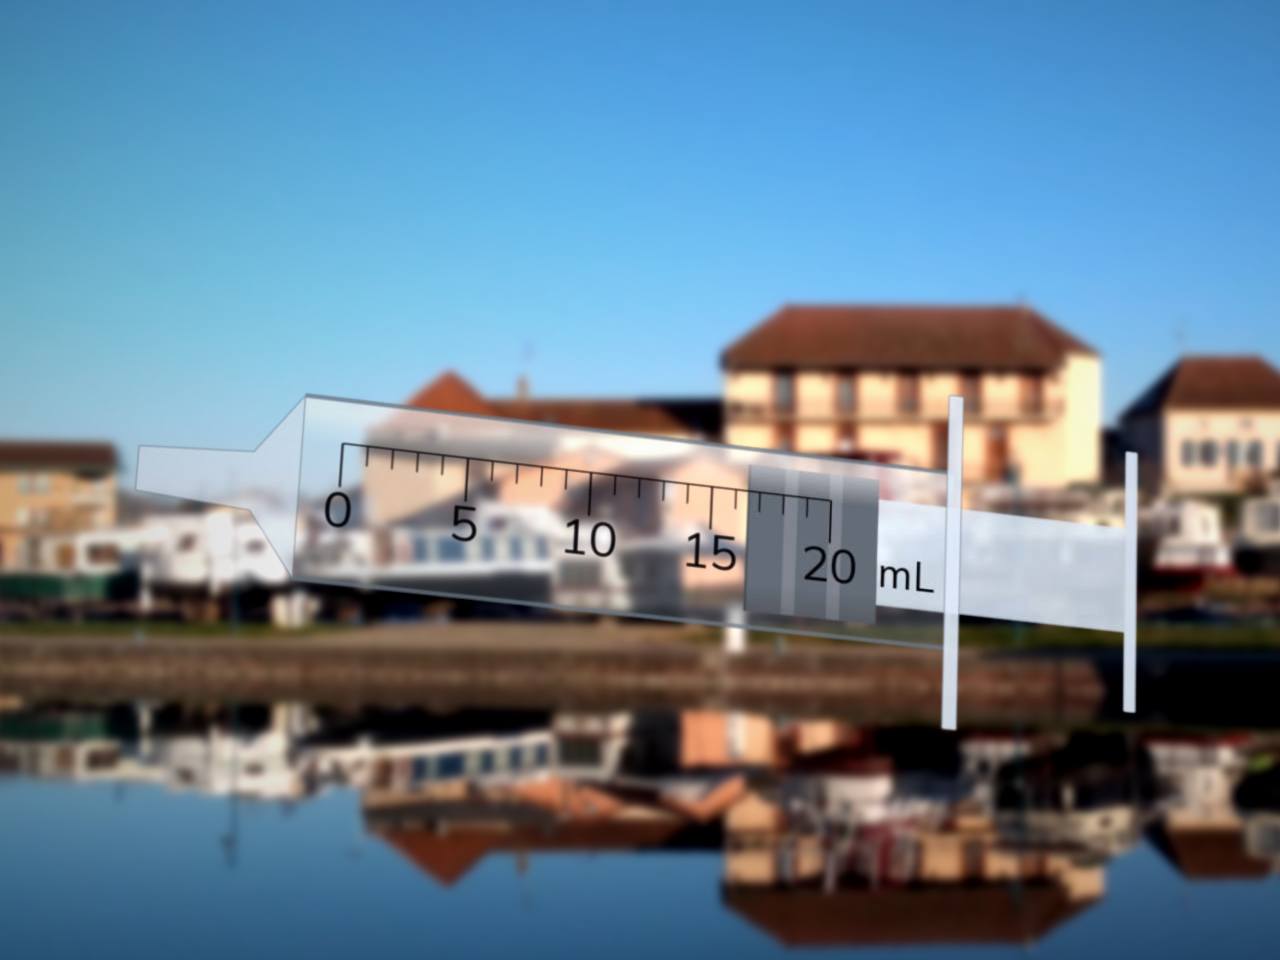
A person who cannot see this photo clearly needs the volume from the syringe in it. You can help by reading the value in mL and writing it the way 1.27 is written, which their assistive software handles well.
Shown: 16.5
